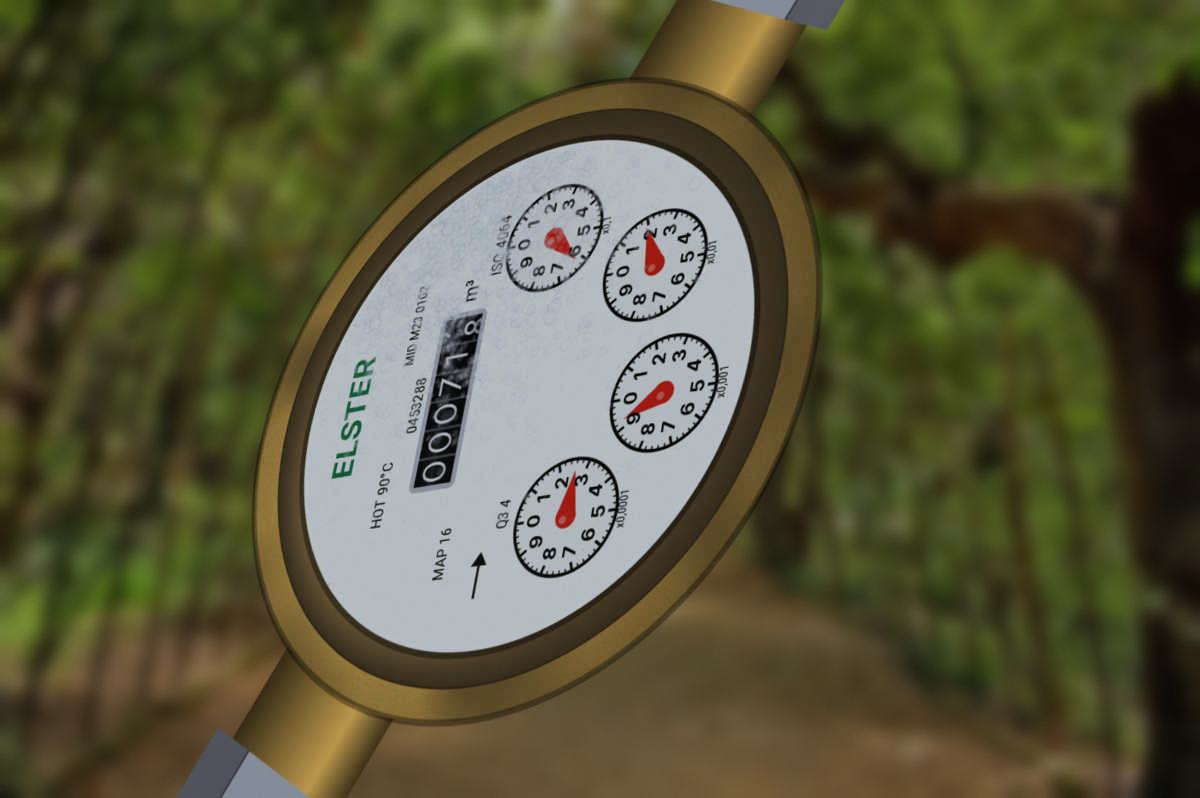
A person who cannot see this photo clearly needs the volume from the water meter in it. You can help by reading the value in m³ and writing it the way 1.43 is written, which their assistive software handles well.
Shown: 717.6192
